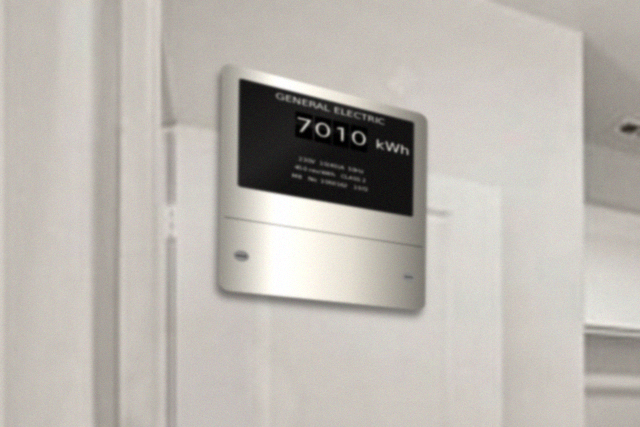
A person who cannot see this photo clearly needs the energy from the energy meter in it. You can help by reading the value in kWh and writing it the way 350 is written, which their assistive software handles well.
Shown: 7010
